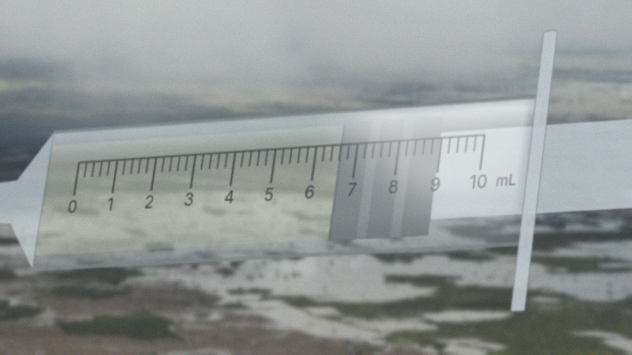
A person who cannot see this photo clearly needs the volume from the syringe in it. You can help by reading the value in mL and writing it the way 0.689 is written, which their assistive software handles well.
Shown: 6.6
